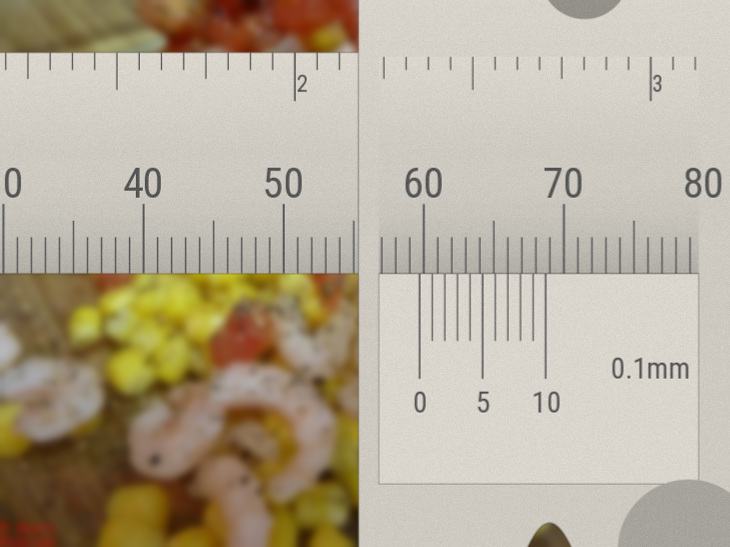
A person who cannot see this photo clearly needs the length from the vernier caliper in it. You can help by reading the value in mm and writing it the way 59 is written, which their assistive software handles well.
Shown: 59.7
